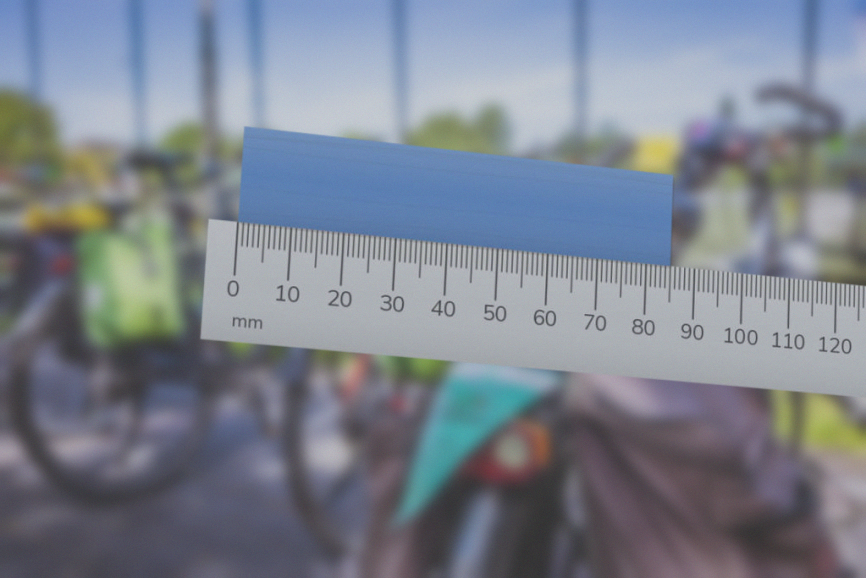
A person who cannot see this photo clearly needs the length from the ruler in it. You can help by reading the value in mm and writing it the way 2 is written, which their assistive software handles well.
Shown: 85
